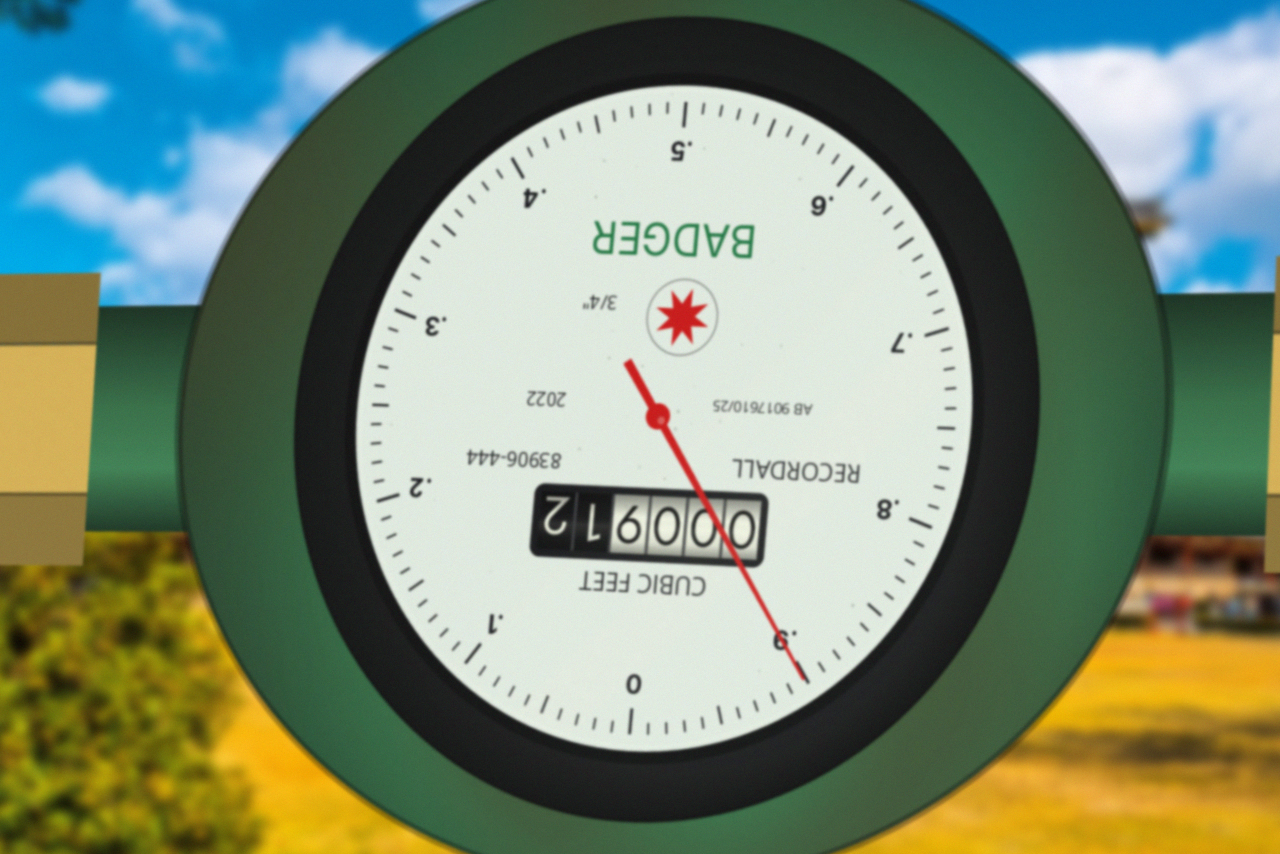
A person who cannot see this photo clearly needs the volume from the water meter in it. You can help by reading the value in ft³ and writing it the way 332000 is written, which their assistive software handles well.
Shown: 911.90
